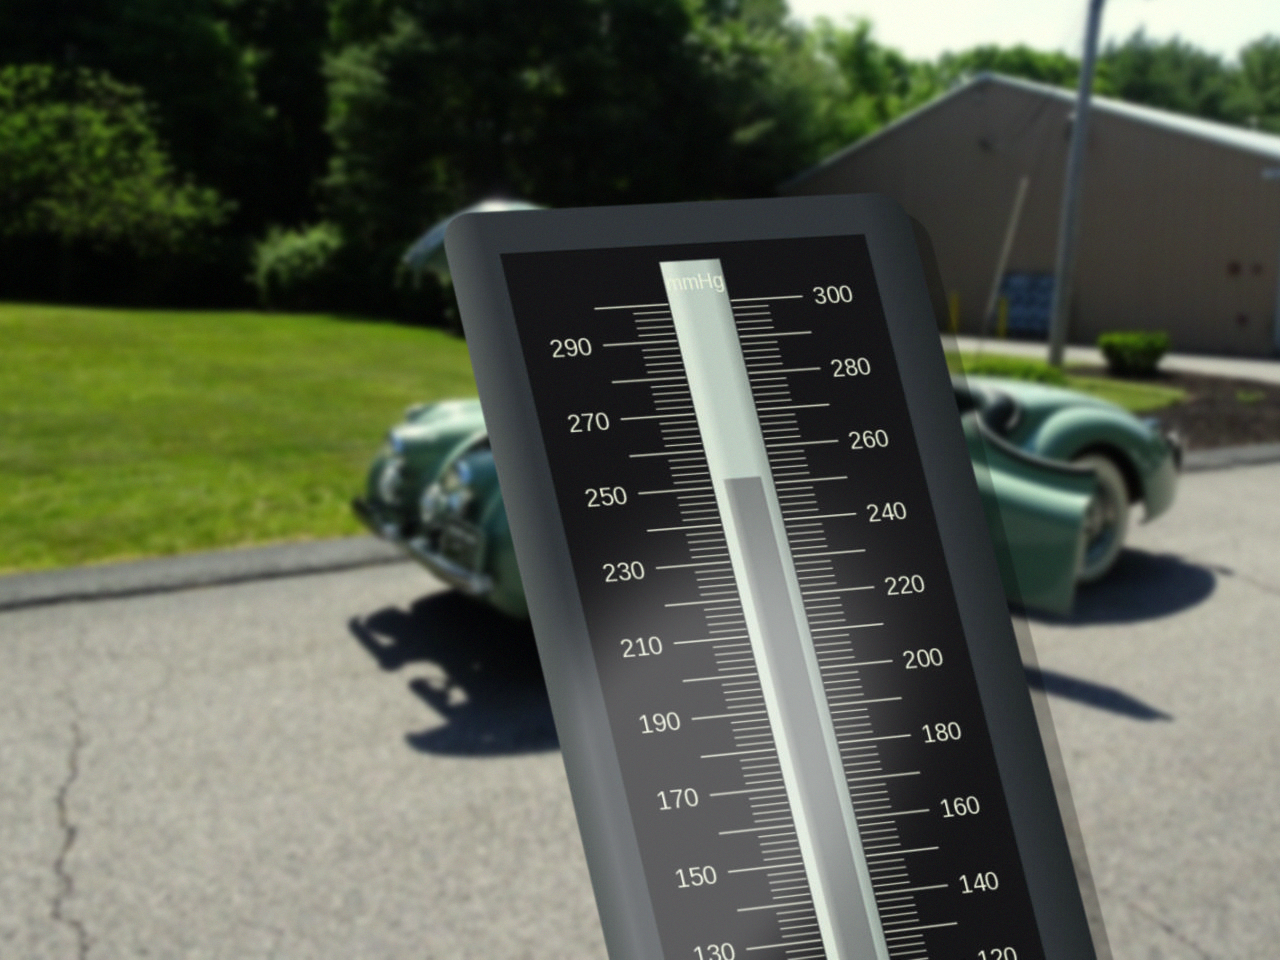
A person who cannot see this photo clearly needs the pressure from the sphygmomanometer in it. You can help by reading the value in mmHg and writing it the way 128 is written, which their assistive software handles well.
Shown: 252
